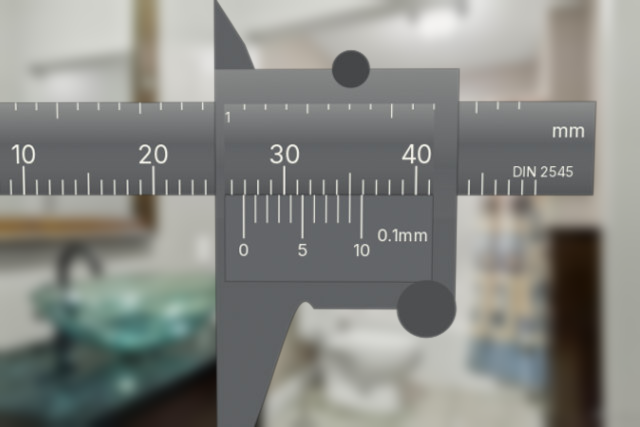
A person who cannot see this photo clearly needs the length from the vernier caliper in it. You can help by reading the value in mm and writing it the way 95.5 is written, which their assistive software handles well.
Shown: 26.9
